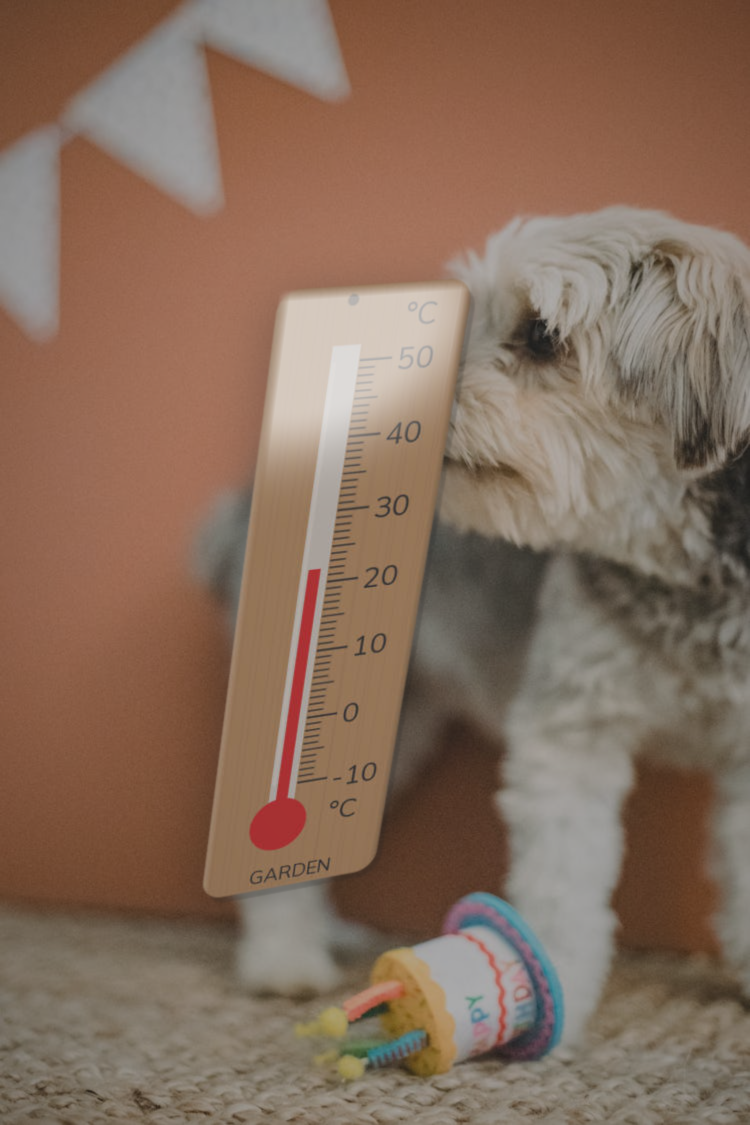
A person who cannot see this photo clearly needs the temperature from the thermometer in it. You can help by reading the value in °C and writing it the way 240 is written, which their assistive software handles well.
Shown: 22
